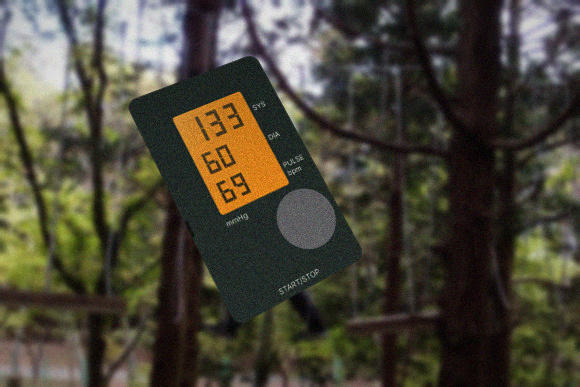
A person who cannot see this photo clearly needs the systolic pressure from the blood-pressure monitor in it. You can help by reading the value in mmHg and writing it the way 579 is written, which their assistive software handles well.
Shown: 133
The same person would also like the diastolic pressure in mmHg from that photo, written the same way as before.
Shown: 60
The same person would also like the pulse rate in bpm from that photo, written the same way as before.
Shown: 69
